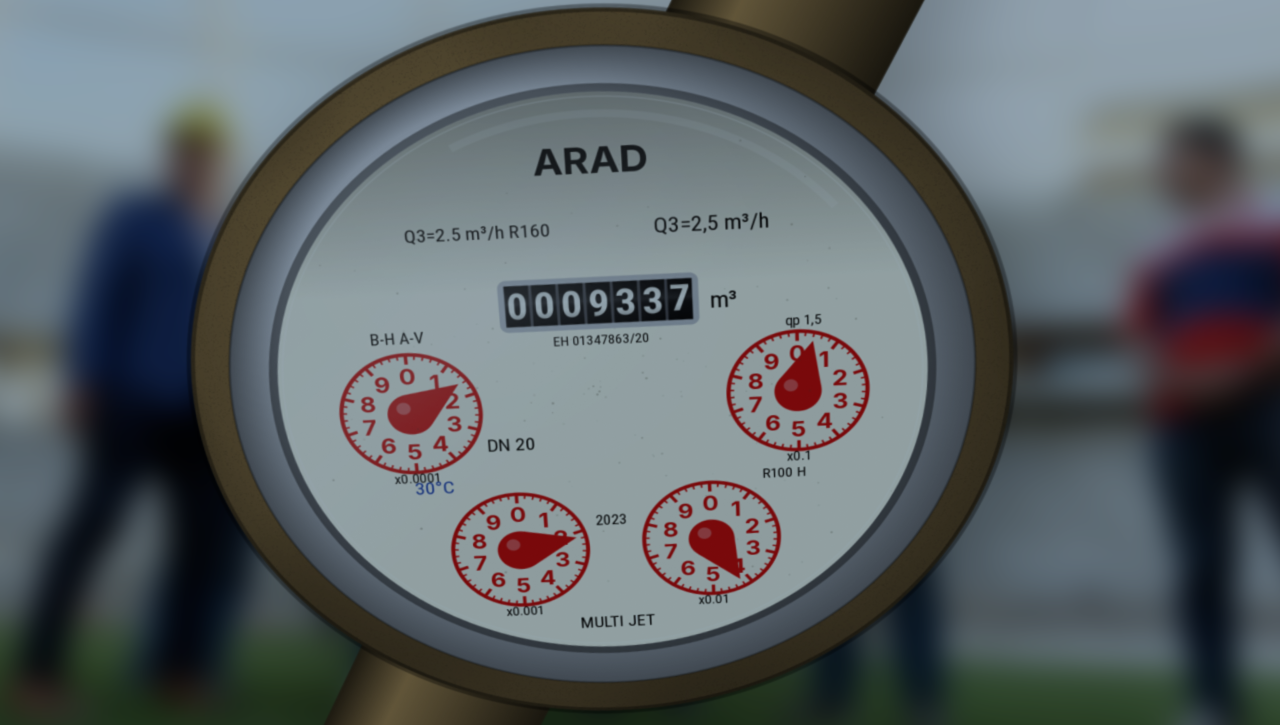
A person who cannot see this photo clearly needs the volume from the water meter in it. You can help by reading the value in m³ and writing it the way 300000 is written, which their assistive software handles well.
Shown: 9337.0421
